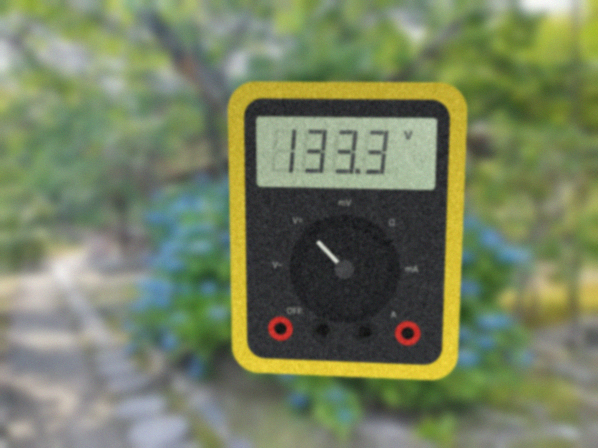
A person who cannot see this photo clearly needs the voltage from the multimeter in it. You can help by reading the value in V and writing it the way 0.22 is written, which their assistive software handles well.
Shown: 133.3
